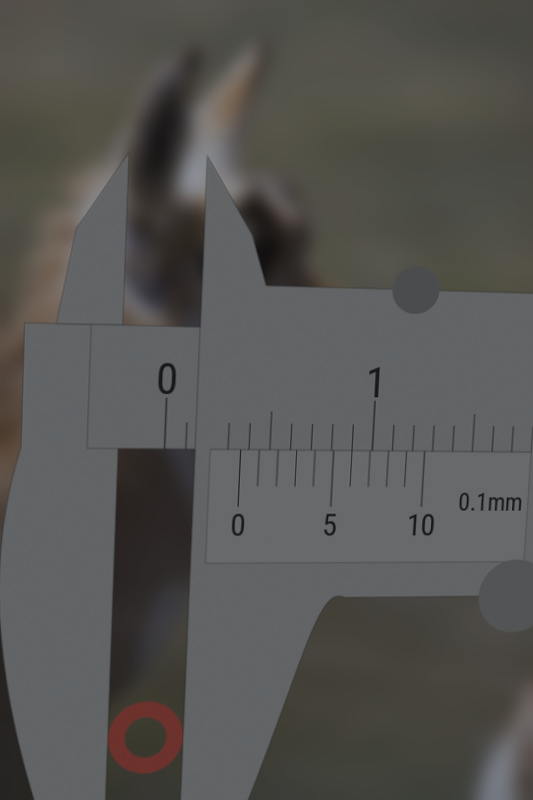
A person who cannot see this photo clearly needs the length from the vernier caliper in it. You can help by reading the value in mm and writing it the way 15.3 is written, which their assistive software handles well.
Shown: 3.6
